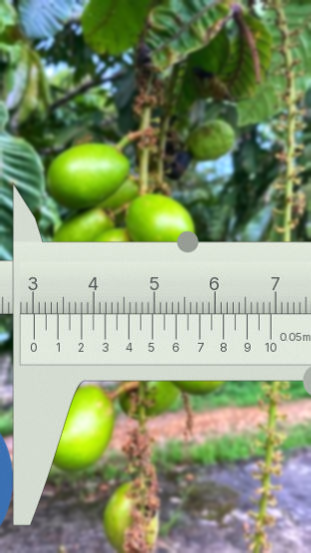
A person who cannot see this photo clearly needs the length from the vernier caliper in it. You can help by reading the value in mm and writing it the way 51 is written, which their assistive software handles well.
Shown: 30.2
